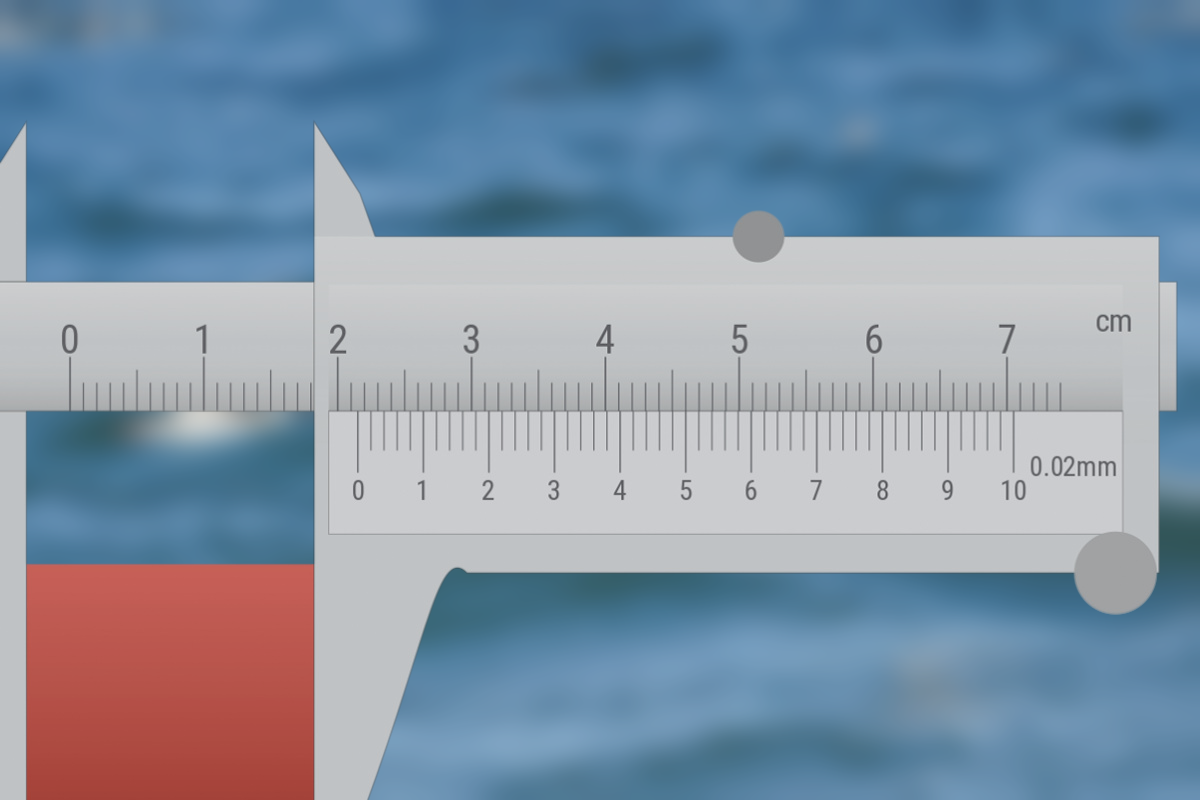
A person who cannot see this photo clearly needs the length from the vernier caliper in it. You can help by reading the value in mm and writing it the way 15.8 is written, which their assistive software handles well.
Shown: 21.5
